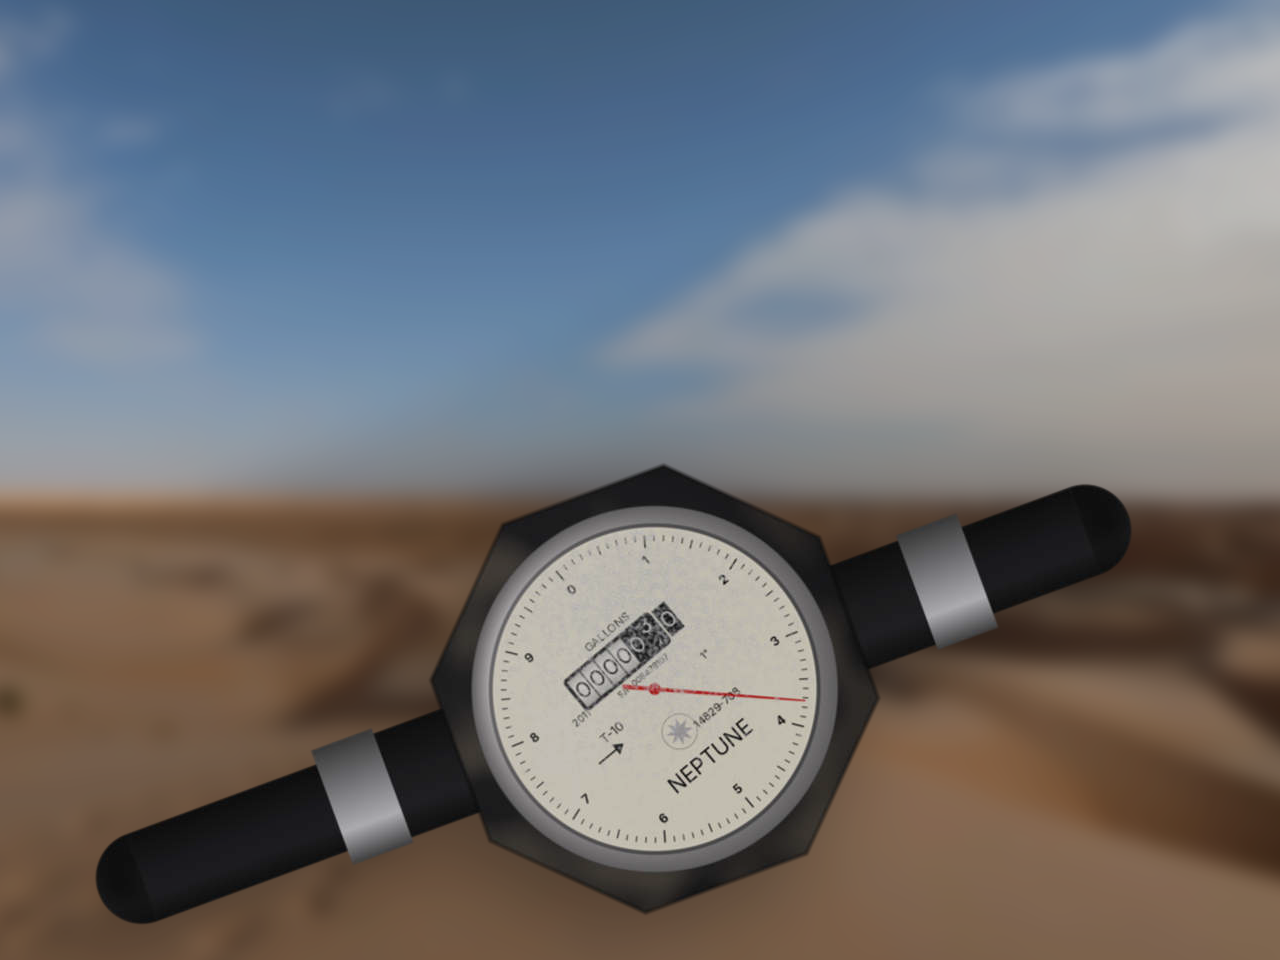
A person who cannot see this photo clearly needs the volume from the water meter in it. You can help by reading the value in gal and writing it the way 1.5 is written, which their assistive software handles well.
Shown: 33.7
